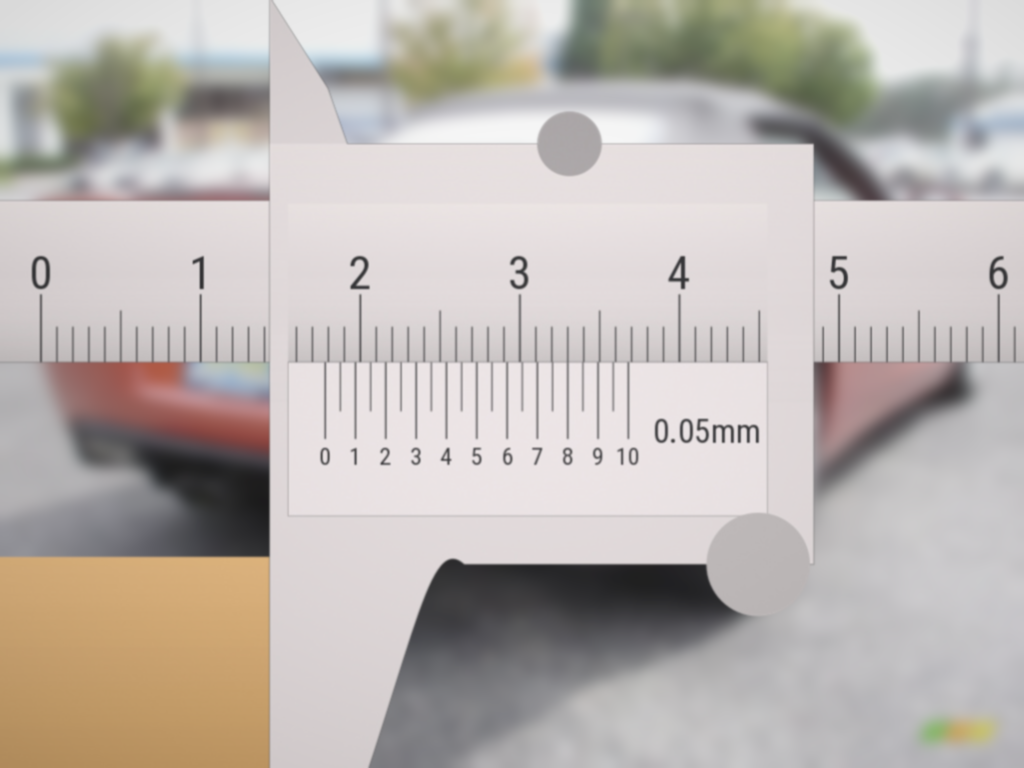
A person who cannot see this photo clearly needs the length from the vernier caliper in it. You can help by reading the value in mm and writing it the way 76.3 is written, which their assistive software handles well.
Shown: 17.8
